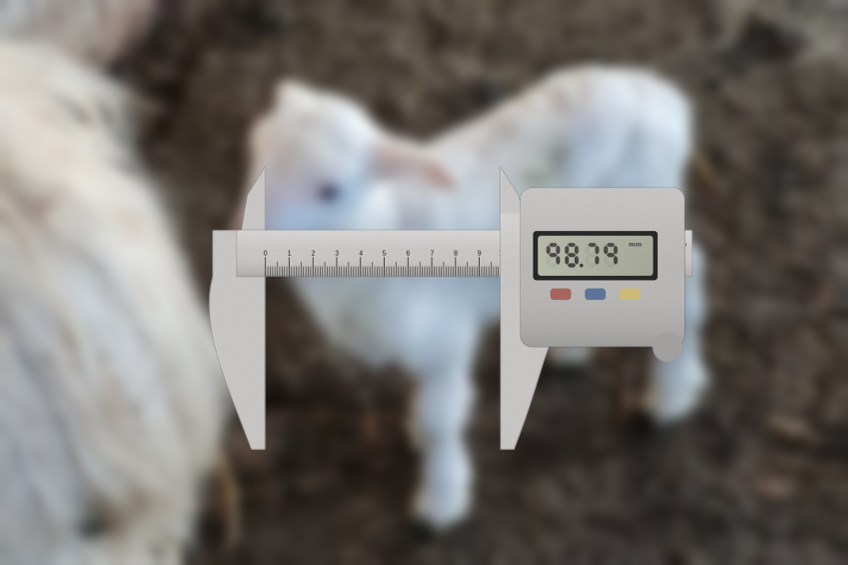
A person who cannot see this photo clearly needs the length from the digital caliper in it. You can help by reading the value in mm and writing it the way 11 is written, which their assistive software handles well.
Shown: 98.79
